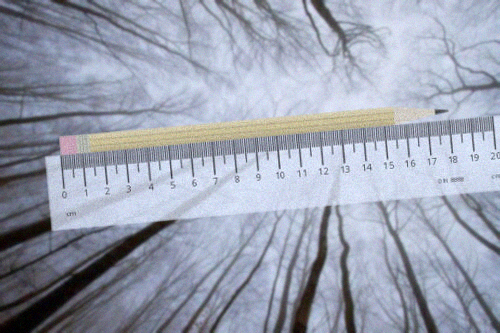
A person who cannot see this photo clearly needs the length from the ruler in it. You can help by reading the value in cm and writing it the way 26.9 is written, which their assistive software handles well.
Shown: 18
